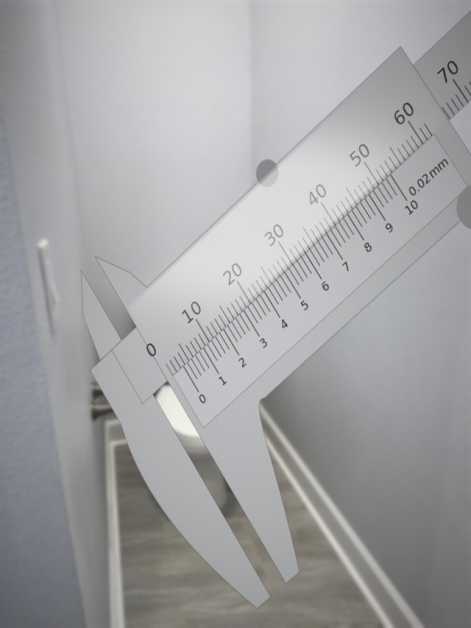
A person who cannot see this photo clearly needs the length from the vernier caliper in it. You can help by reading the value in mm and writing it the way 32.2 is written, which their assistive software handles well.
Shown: 3.6
